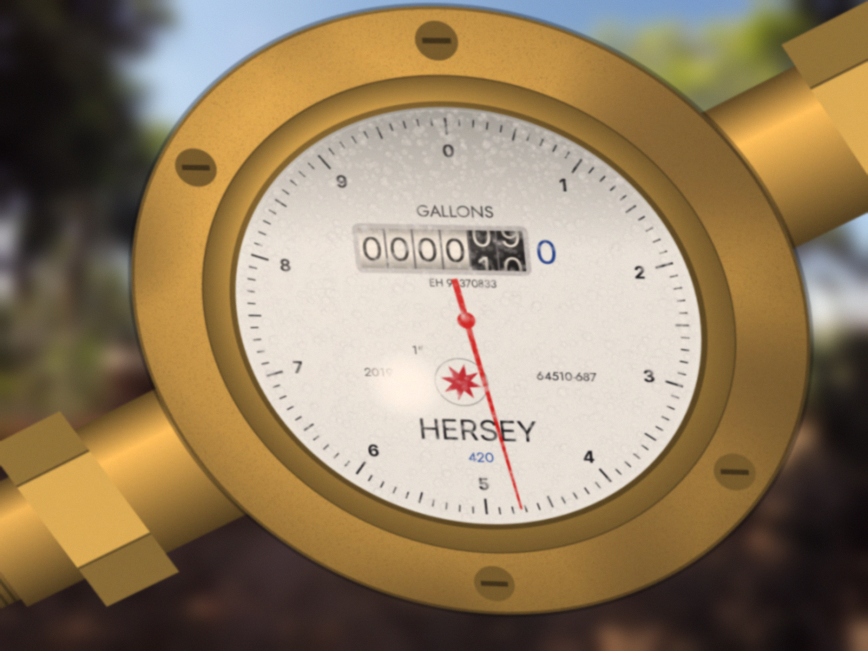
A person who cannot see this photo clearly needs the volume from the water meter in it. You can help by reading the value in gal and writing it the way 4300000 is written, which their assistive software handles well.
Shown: 94.7
